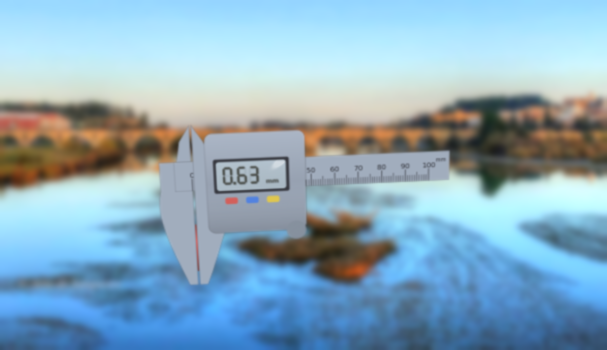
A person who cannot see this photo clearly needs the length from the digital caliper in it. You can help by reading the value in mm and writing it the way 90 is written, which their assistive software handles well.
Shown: 0.63
